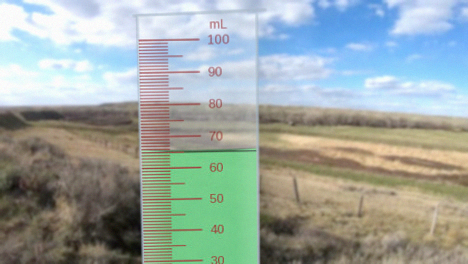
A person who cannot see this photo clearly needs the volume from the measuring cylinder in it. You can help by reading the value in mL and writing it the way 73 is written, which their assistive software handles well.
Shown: 65
